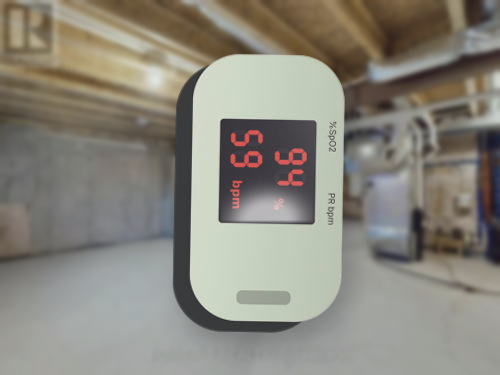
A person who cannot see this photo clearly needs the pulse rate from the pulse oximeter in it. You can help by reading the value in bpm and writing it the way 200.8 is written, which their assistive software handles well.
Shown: 59
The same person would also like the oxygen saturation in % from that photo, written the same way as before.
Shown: 94
